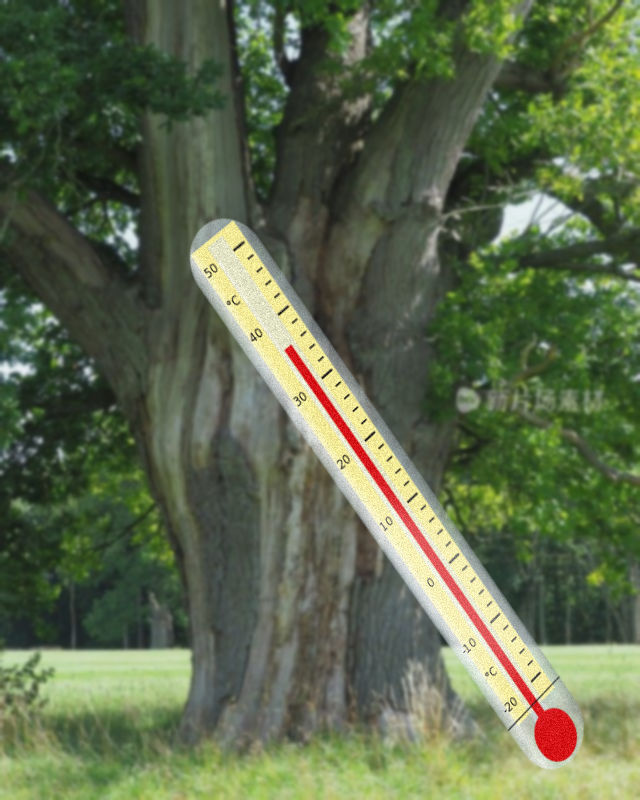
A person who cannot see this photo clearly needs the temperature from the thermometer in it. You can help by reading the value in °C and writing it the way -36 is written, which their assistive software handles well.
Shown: 36
